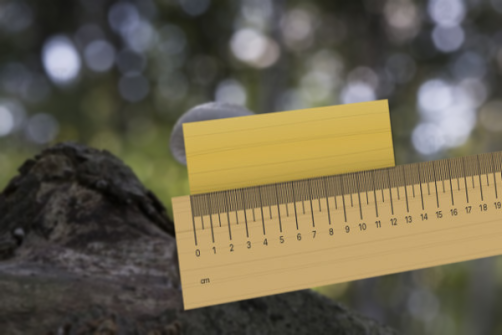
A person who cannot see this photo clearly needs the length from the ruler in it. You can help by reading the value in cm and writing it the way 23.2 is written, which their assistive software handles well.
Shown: 12.5
